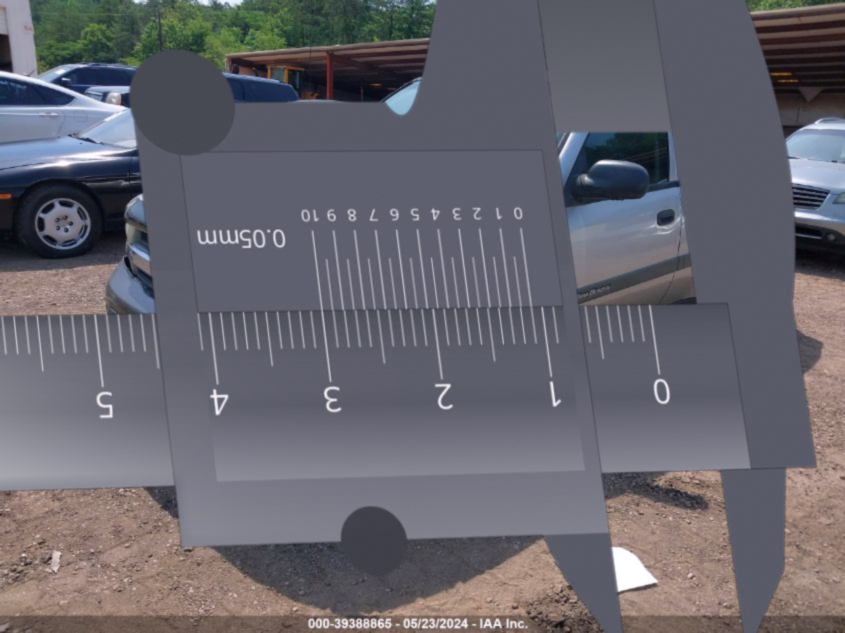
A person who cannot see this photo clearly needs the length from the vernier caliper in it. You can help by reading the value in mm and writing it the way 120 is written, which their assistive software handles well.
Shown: 11.0
